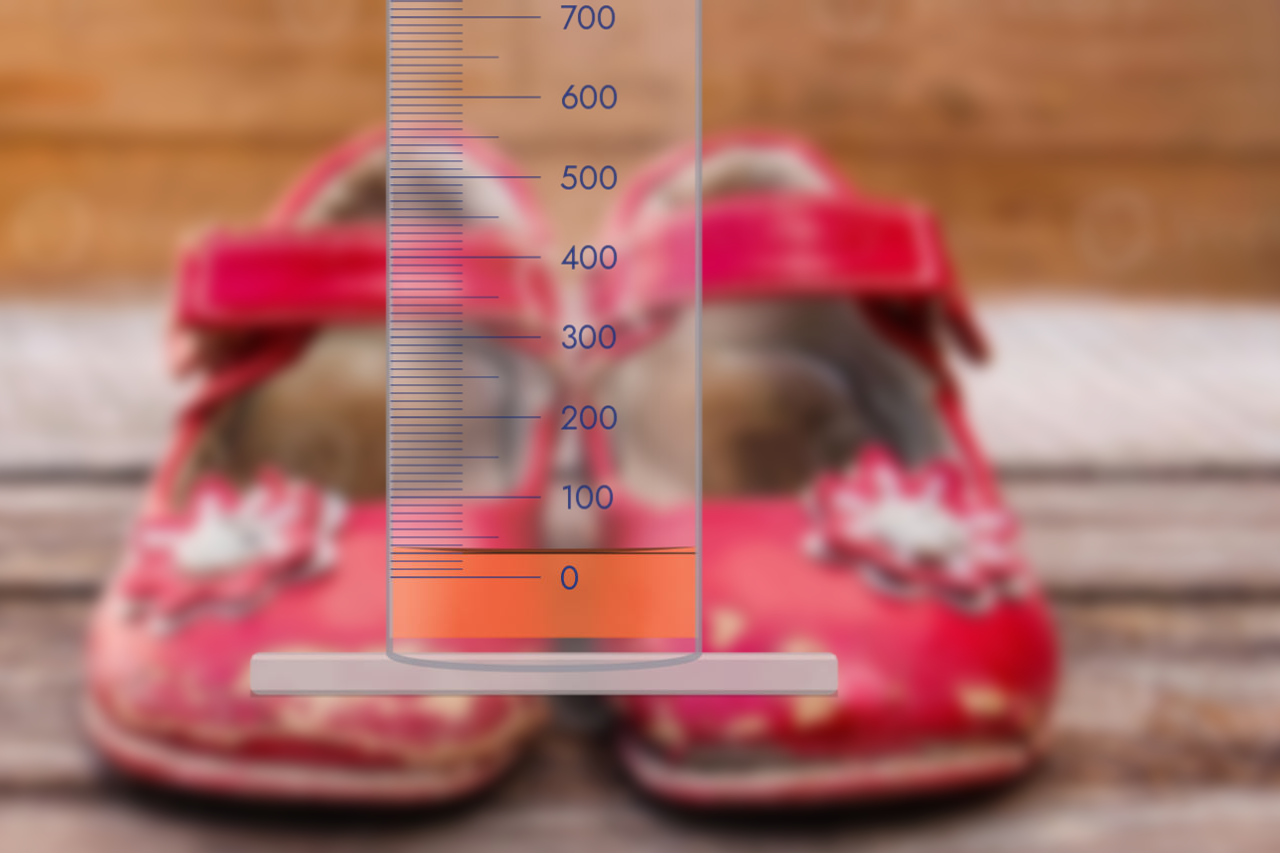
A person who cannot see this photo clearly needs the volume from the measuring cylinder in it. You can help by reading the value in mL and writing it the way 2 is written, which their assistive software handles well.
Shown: 30
